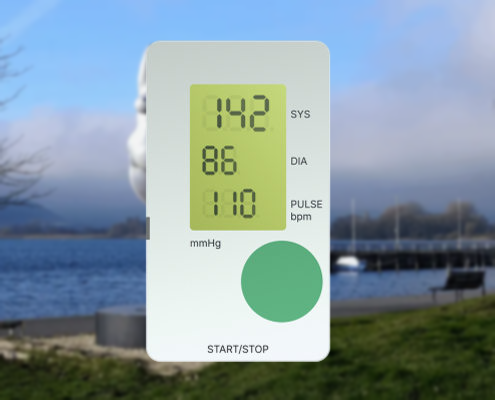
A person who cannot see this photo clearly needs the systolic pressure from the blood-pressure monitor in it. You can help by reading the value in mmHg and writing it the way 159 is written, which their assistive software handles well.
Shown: 142
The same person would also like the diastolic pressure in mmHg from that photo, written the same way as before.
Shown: 86
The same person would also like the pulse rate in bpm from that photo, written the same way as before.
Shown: 110
